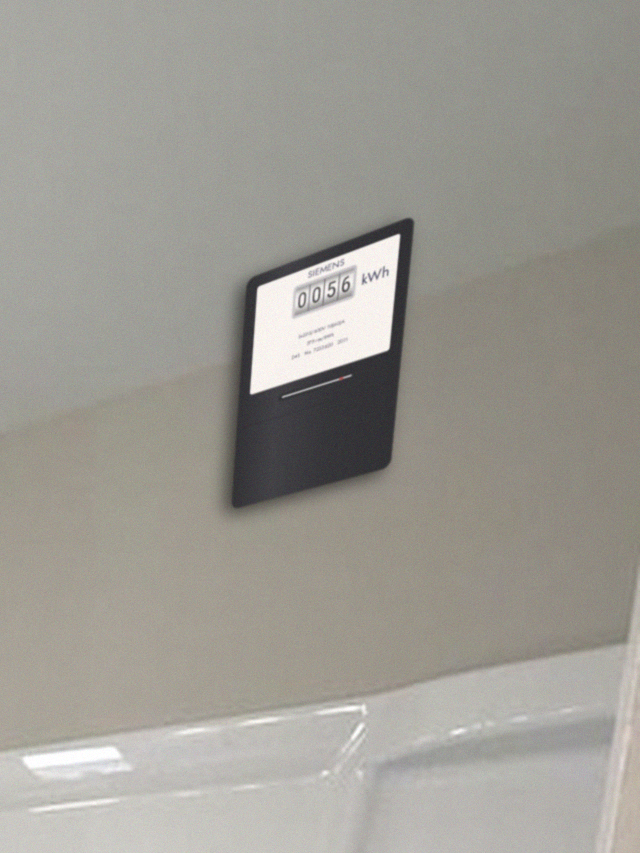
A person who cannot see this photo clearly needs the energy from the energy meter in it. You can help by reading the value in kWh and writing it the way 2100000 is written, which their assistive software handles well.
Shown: 56
